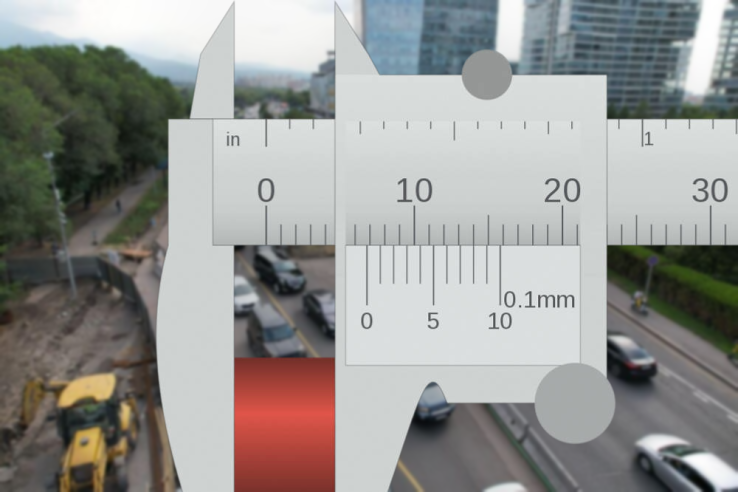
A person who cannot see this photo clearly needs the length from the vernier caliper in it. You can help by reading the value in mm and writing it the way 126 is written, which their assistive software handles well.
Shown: 6.8
